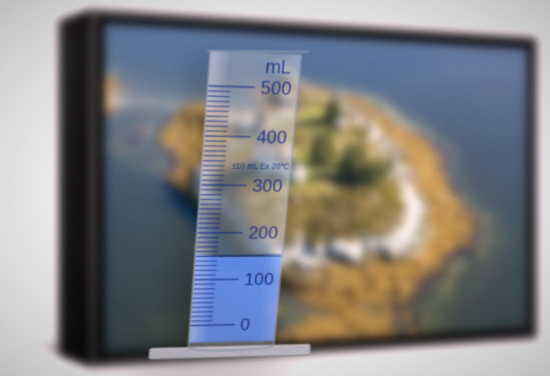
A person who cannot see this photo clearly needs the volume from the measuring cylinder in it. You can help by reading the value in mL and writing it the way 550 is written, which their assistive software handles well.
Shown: 150
